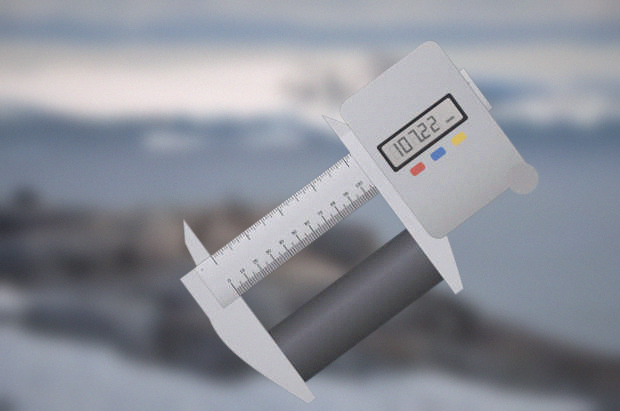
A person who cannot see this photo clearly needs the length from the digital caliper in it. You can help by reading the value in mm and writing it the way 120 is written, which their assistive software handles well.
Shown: 107.22
